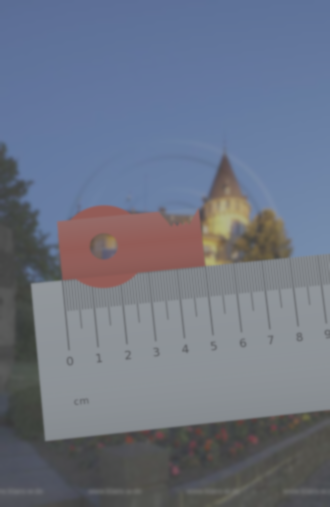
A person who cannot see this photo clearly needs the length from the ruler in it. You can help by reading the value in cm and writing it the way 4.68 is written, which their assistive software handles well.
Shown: 5
